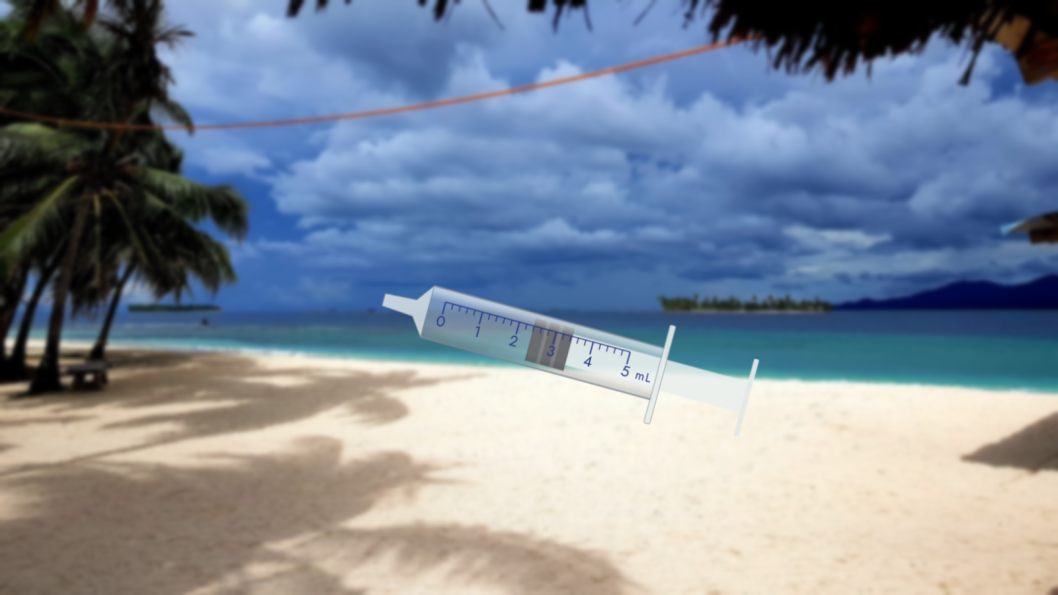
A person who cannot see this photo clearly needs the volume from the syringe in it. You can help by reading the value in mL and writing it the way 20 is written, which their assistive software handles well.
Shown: 2.4
